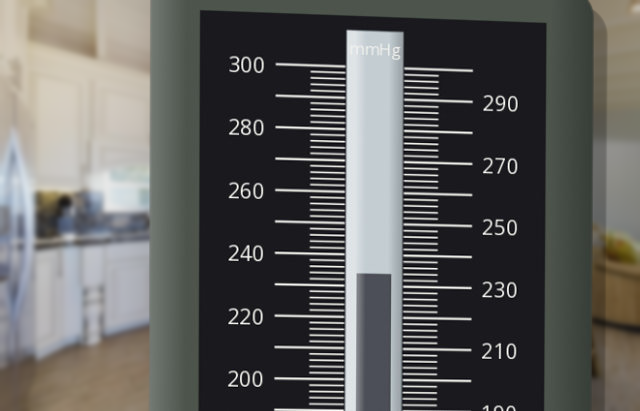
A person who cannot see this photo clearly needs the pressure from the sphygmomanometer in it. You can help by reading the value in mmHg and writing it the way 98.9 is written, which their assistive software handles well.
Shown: 234
